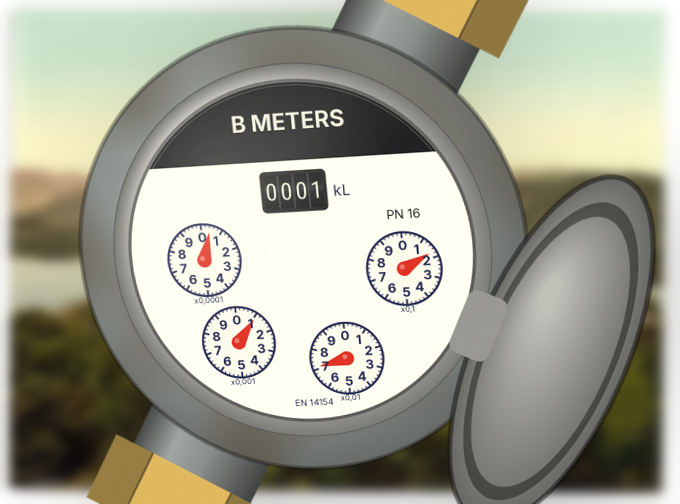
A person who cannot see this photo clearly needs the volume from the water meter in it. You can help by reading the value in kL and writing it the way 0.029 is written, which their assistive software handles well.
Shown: 1.1710
